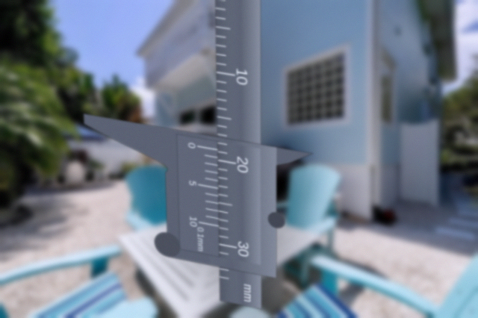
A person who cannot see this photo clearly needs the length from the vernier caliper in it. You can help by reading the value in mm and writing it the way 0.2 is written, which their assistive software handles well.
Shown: 18.8
